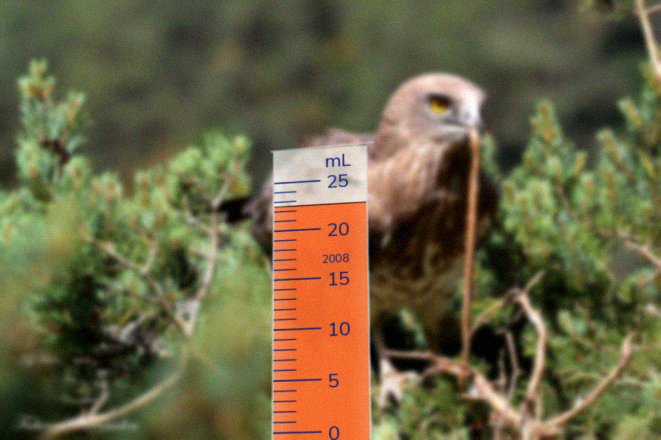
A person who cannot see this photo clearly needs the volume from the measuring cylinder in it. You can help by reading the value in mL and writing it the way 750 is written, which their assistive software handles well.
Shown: 22.5
